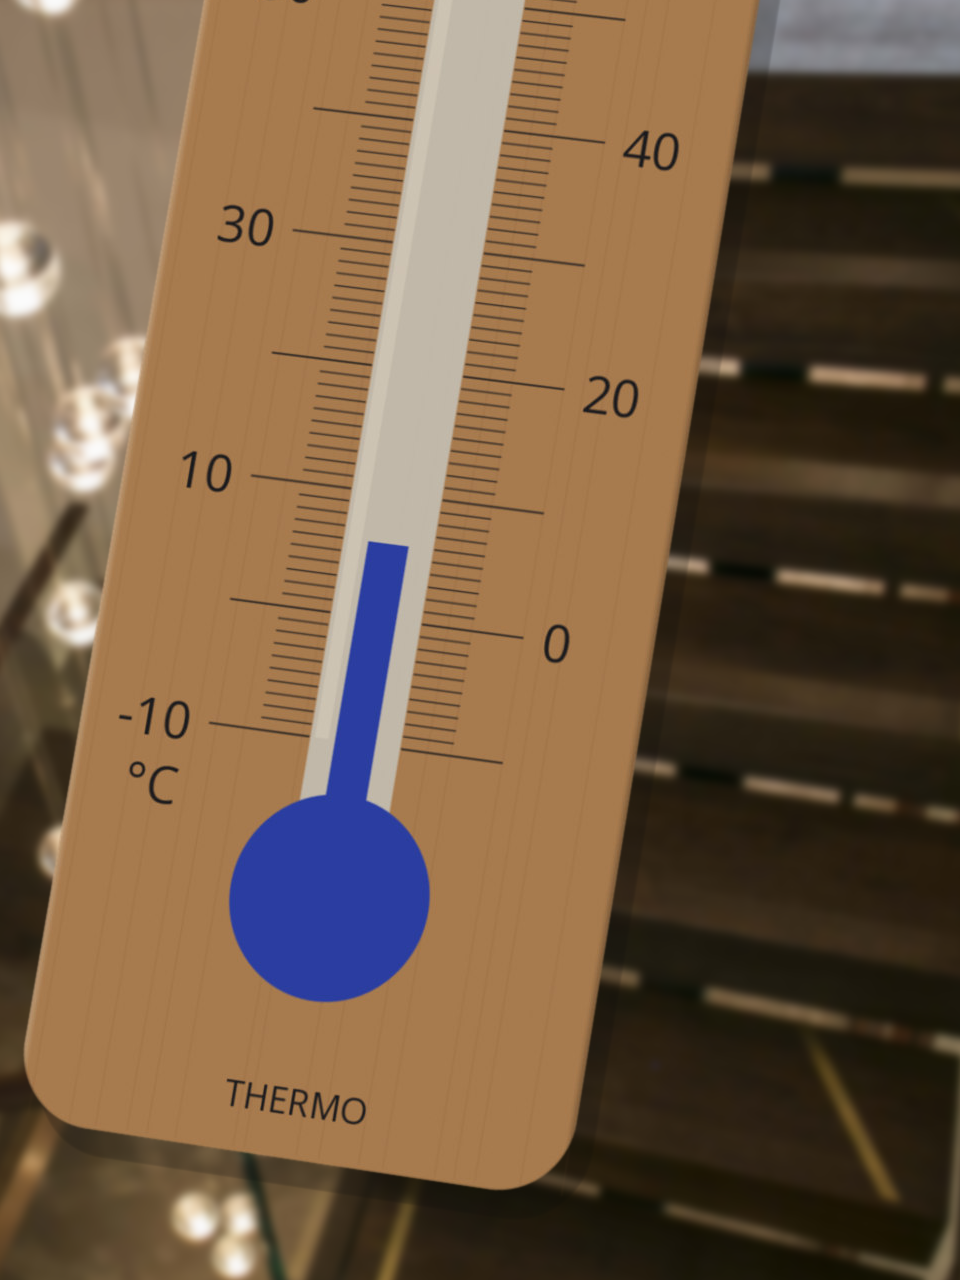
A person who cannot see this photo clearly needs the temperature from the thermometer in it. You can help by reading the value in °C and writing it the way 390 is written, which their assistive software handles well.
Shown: 6
